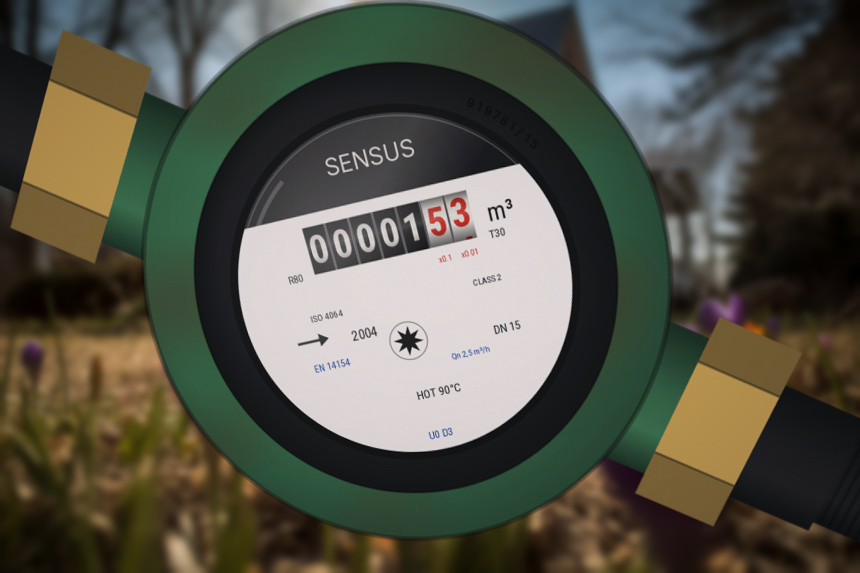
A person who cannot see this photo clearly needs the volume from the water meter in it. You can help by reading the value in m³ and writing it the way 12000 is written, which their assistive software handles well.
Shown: 1.53
